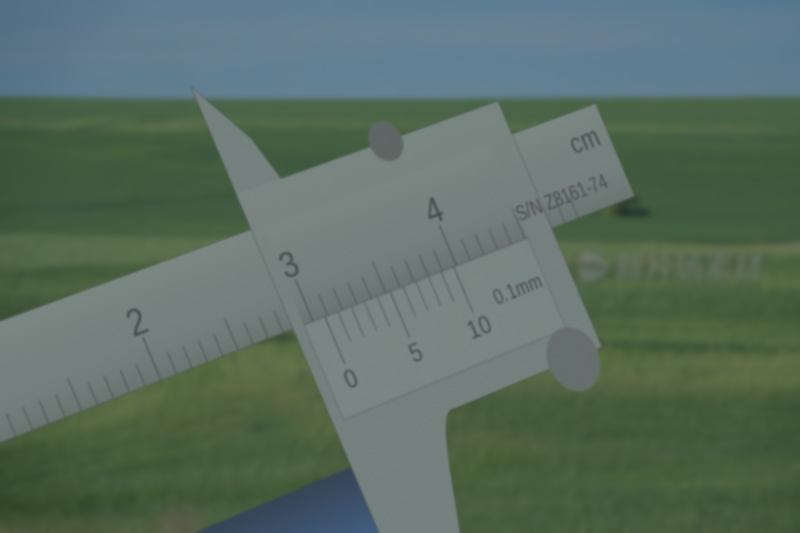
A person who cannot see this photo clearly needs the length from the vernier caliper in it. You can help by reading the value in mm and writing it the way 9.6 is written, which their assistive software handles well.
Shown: 30.8
